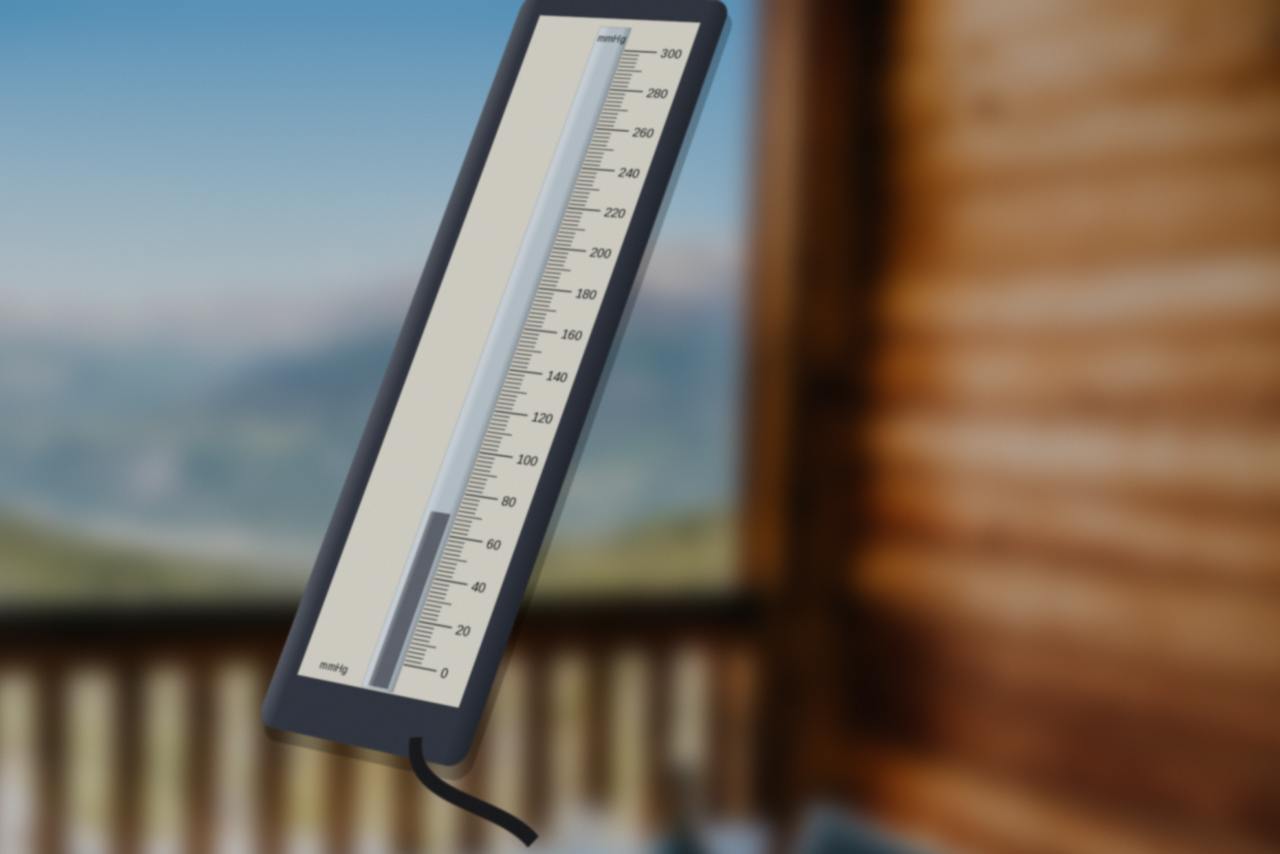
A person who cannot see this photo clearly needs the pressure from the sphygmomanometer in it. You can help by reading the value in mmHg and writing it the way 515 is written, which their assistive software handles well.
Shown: 70
